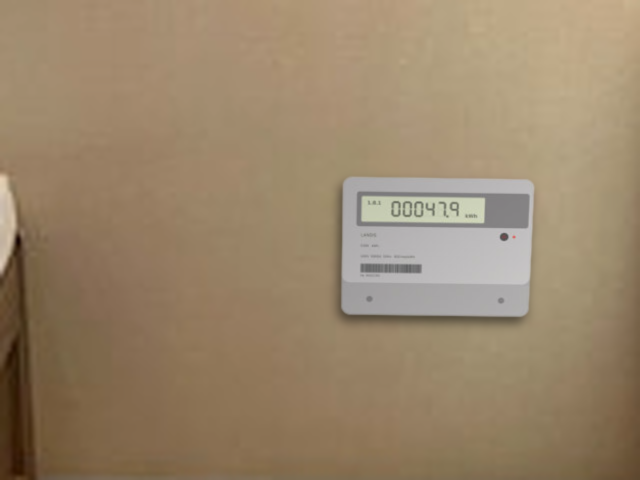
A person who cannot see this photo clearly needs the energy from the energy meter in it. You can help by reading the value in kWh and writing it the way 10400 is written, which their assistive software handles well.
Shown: 47.9
